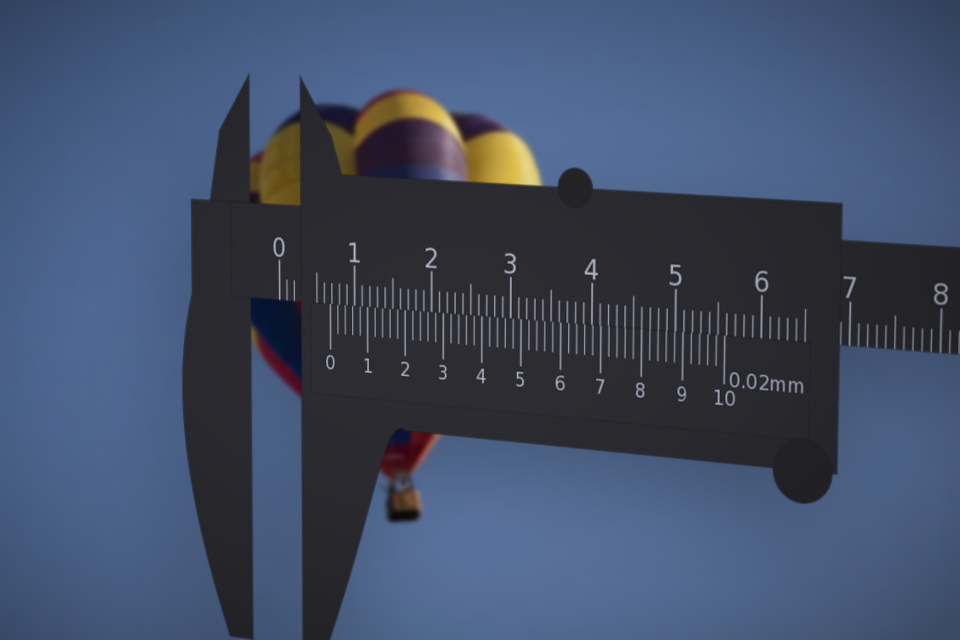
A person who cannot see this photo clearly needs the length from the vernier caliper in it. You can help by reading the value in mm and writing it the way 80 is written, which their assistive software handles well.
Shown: 6.8
